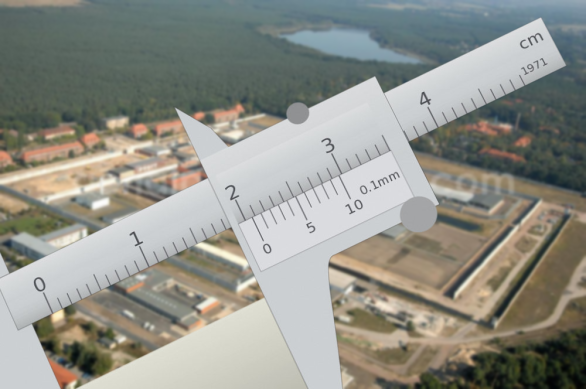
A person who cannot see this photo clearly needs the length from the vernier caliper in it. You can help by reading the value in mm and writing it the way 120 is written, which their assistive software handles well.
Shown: 20.7
